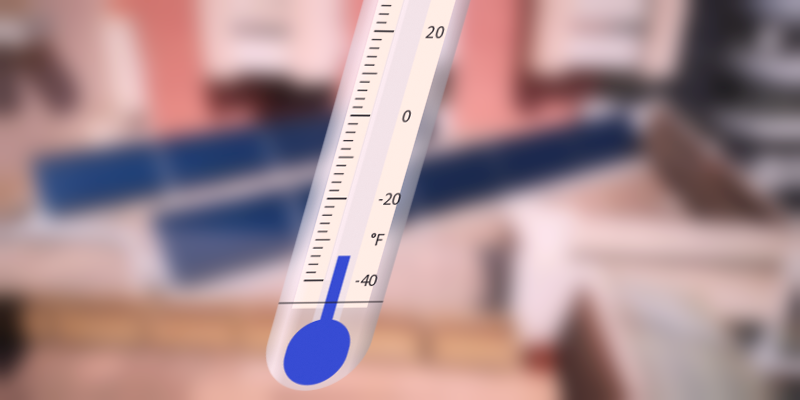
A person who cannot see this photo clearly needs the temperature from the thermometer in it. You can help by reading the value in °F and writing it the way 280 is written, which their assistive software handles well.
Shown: -34
